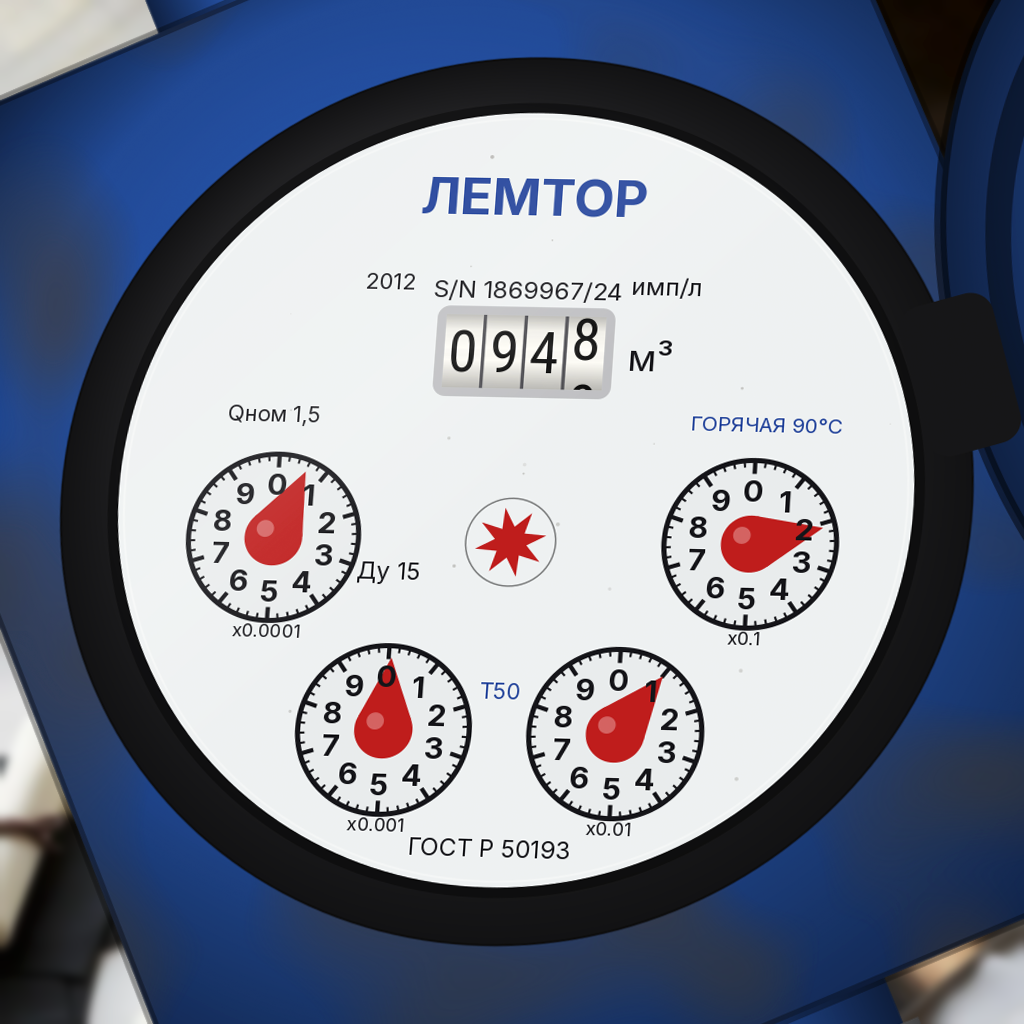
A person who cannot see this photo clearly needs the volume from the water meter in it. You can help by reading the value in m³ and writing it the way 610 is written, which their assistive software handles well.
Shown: 948.2100
